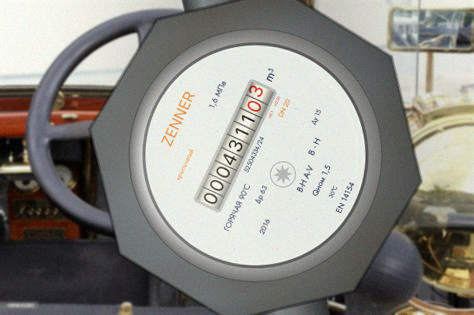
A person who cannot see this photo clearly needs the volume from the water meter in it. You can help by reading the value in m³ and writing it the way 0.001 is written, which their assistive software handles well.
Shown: 4311.03
